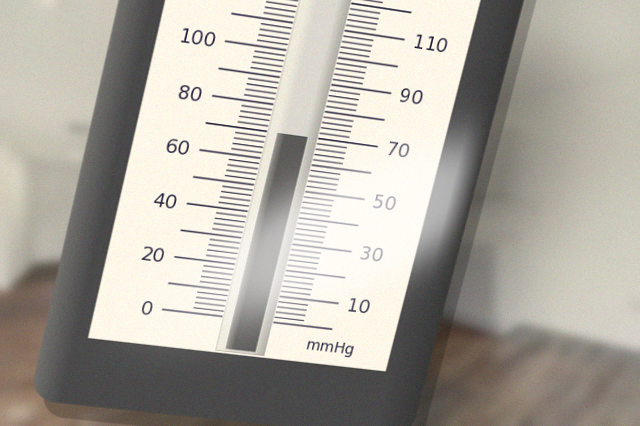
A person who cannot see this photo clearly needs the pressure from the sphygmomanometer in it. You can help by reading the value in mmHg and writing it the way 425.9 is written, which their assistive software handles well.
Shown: 70
